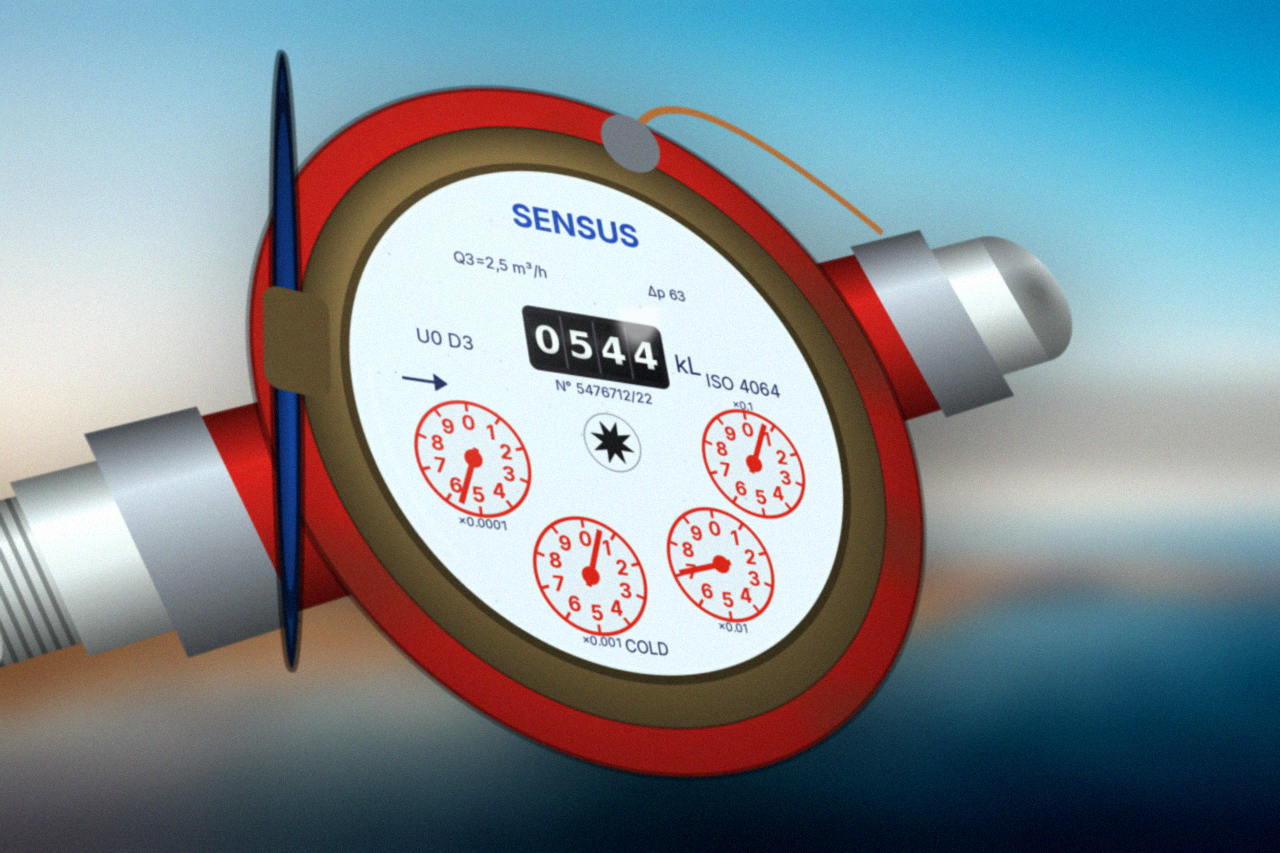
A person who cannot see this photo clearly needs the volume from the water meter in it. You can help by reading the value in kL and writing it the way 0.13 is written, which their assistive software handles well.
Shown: 544.0705
